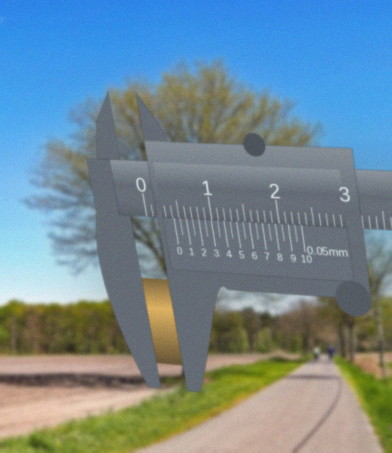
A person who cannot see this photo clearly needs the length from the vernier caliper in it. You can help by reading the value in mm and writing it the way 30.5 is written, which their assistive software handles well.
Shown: 4.2
